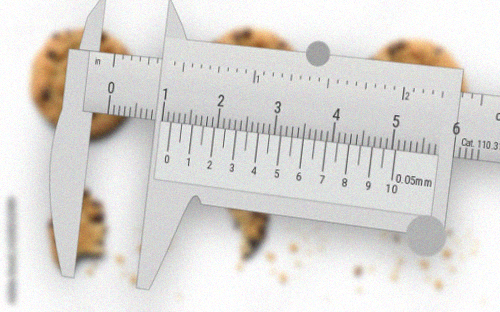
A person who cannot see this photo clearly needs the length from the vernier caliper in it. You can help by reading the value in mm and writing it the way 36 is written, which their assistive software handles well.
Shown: 11.6
